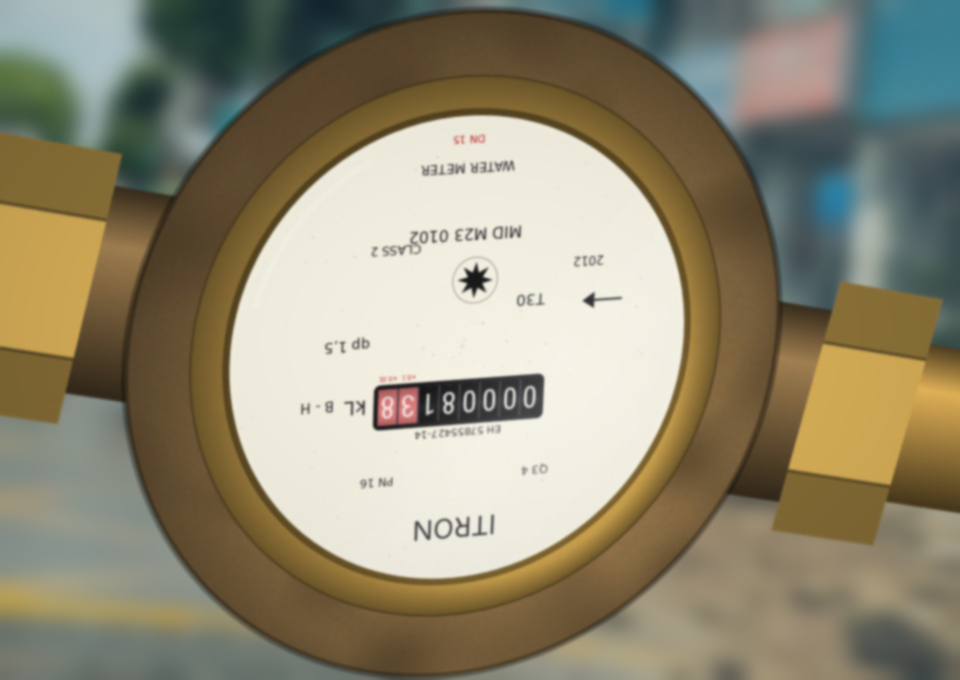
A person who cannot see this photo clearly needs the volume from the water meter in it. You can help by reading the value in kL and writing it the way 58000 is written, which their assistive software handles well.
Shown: 81.38
